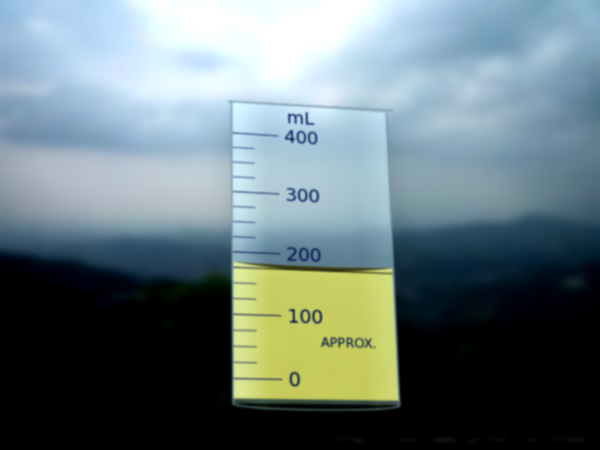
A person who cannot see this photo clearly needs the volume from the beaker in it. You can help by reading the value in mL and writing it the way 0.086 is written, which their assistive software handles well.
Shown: 175
